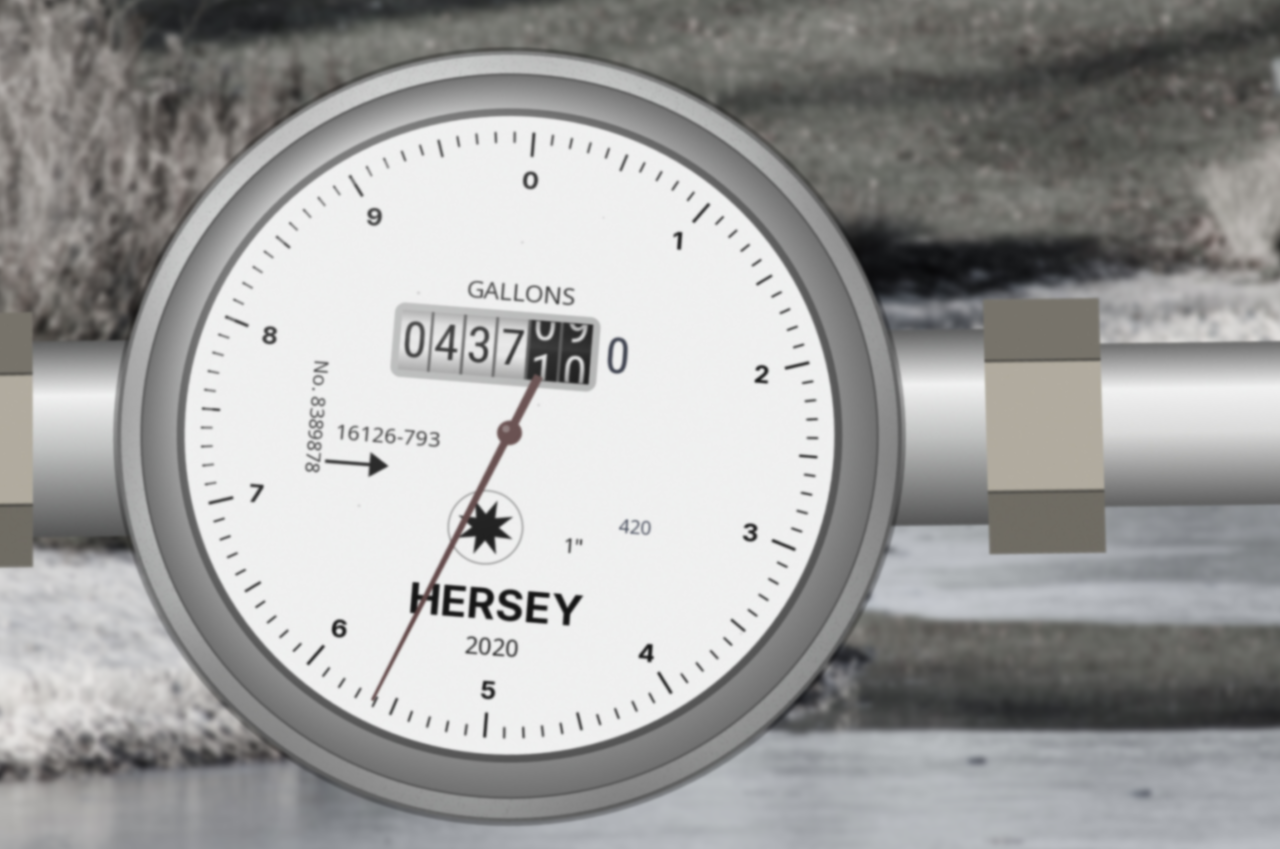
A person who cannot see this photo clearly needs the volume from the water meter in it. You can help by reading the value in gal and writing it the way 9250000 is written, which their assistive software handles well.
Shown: 437095.6
